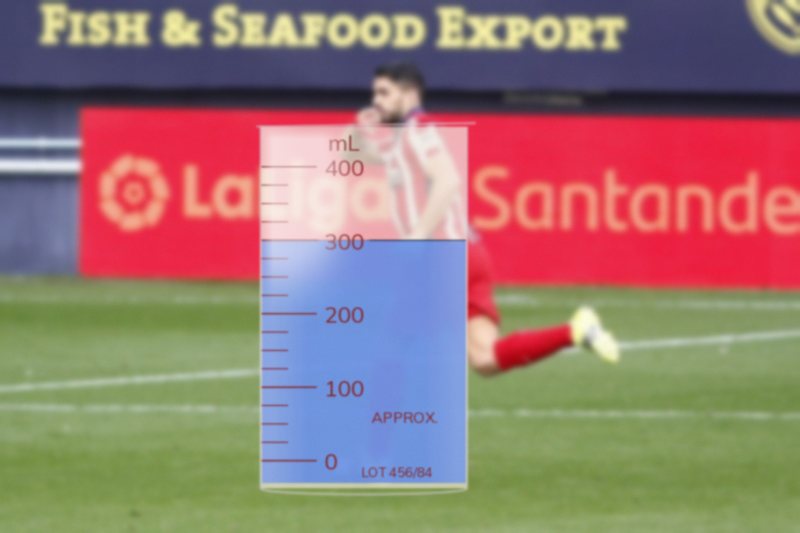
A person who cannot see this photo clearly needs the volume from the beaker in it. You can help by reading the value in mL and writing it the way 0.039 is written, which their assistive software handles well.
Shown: 300
